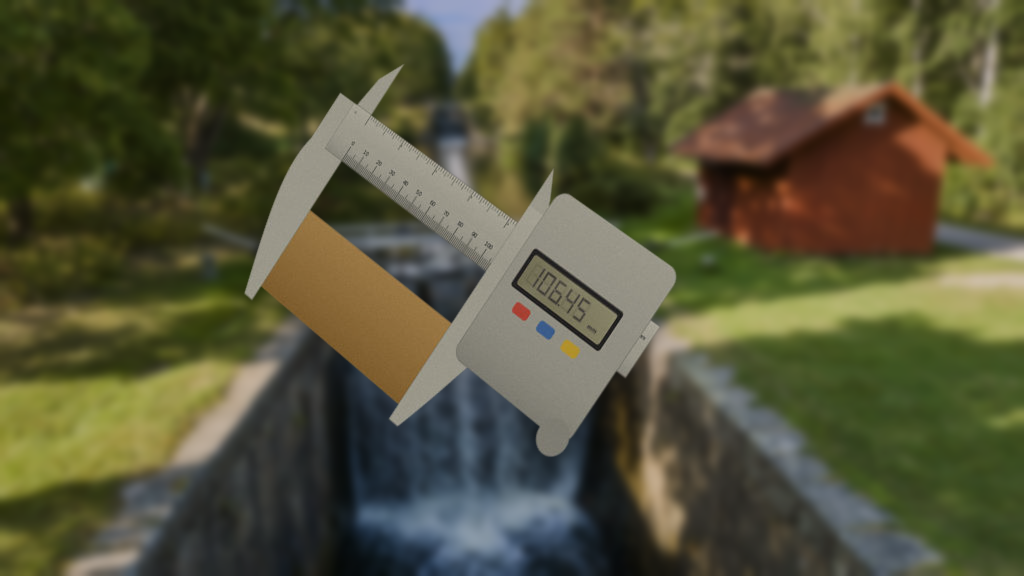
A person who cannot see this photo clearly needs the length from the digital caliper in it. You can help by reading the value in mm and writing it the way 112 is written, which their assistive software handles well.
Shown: 106.45
